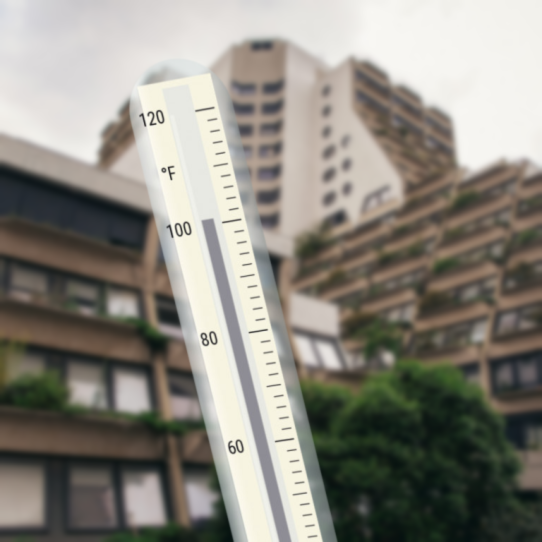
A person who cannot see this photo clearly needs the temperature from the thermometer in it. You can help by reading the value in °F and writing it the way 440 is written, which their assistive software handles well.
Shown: 101
